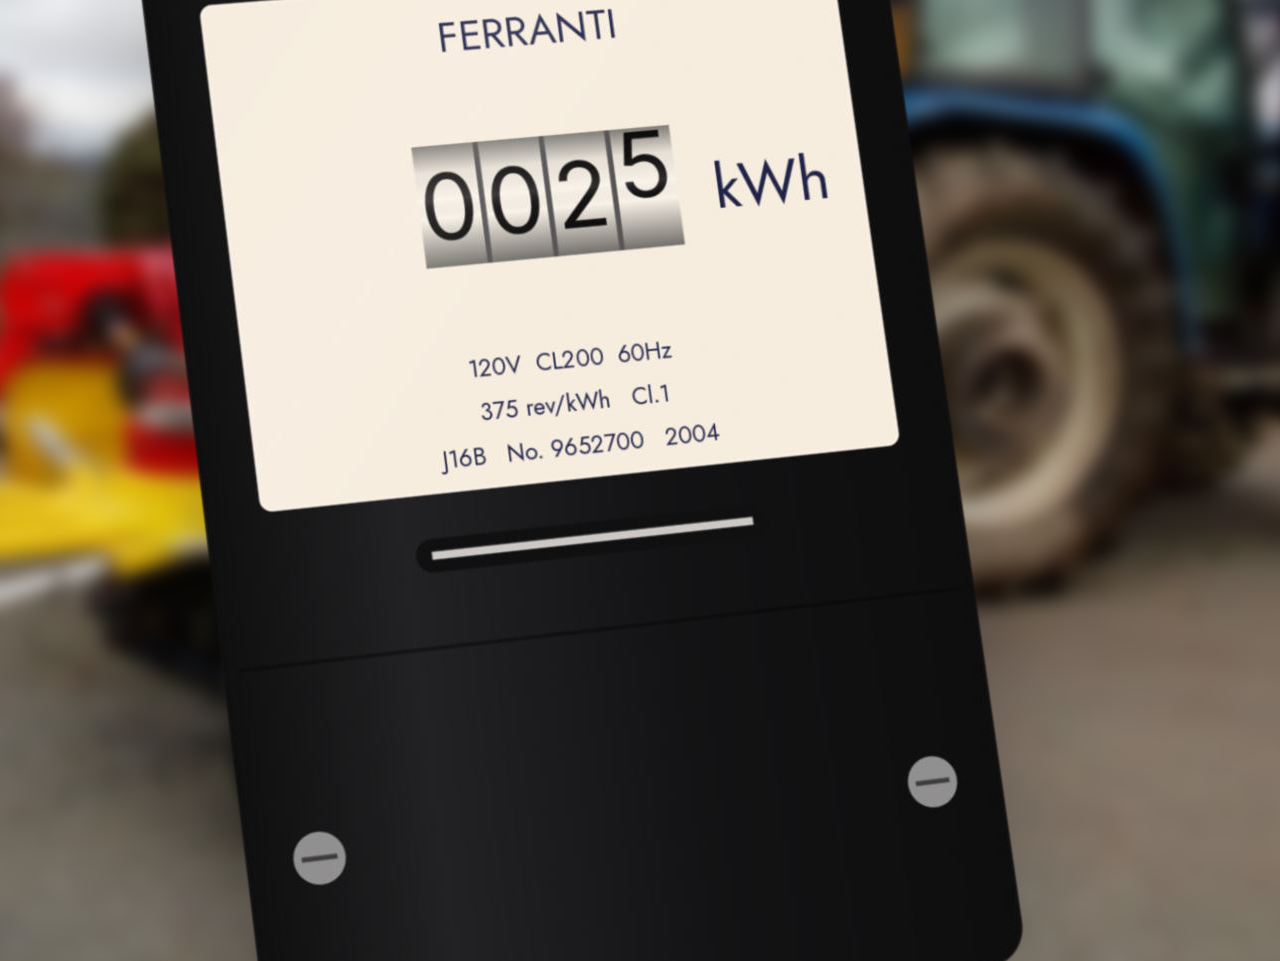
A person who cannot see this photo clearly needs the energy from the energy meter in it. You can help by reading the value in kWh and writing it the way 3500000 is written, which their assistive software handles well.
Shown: 25
